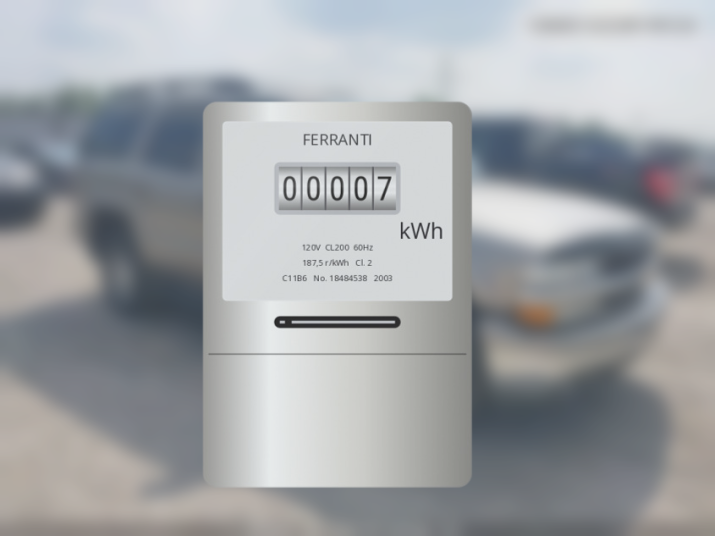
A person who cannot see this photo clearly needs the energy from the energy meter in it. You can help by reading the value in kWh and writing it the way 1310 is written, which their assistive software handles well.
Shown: 7
